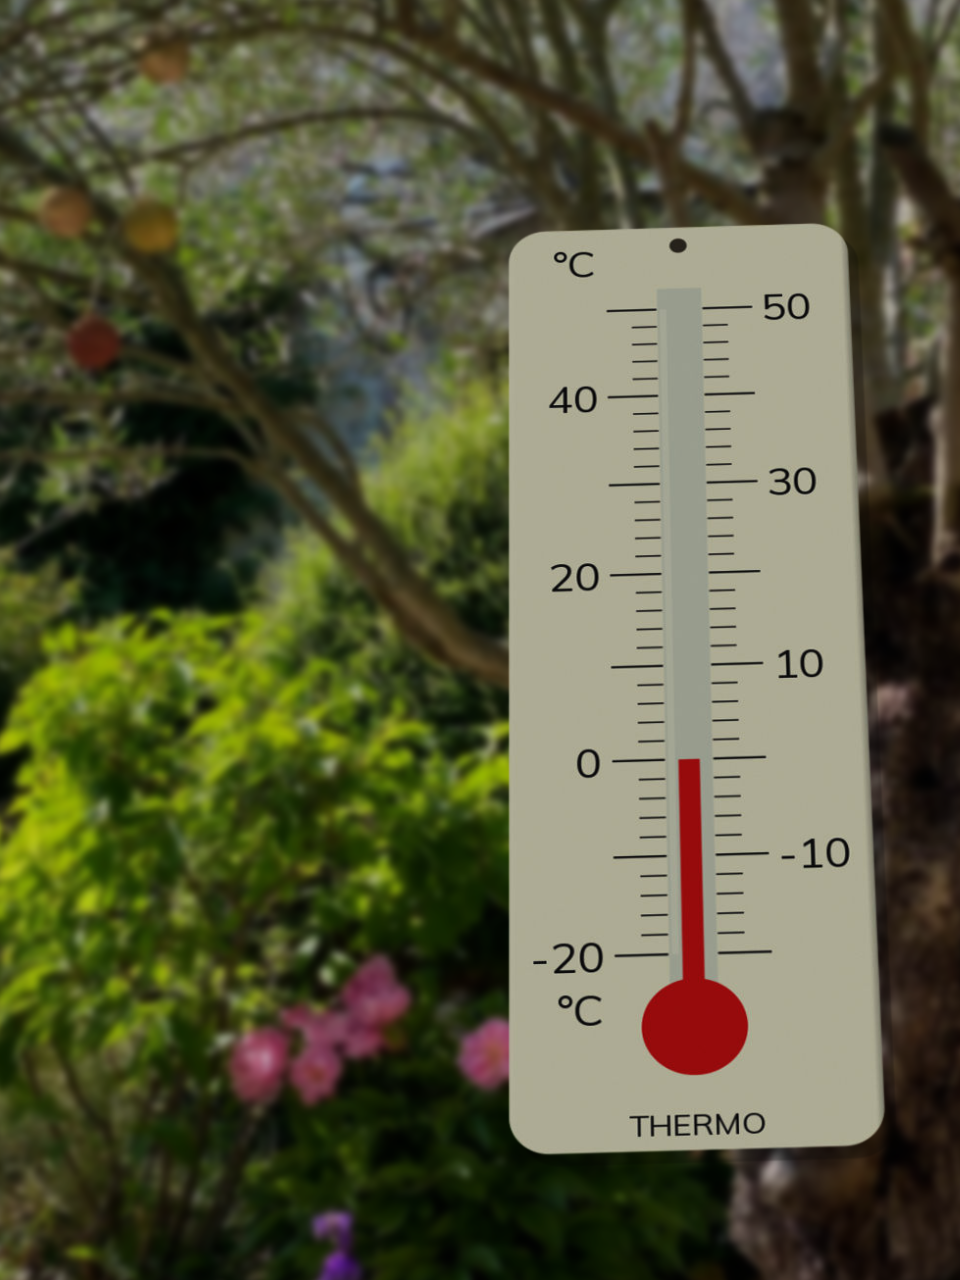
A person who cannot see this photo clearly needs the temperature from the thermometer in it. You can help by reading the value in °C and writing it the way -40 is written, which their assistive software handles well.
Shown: 0
